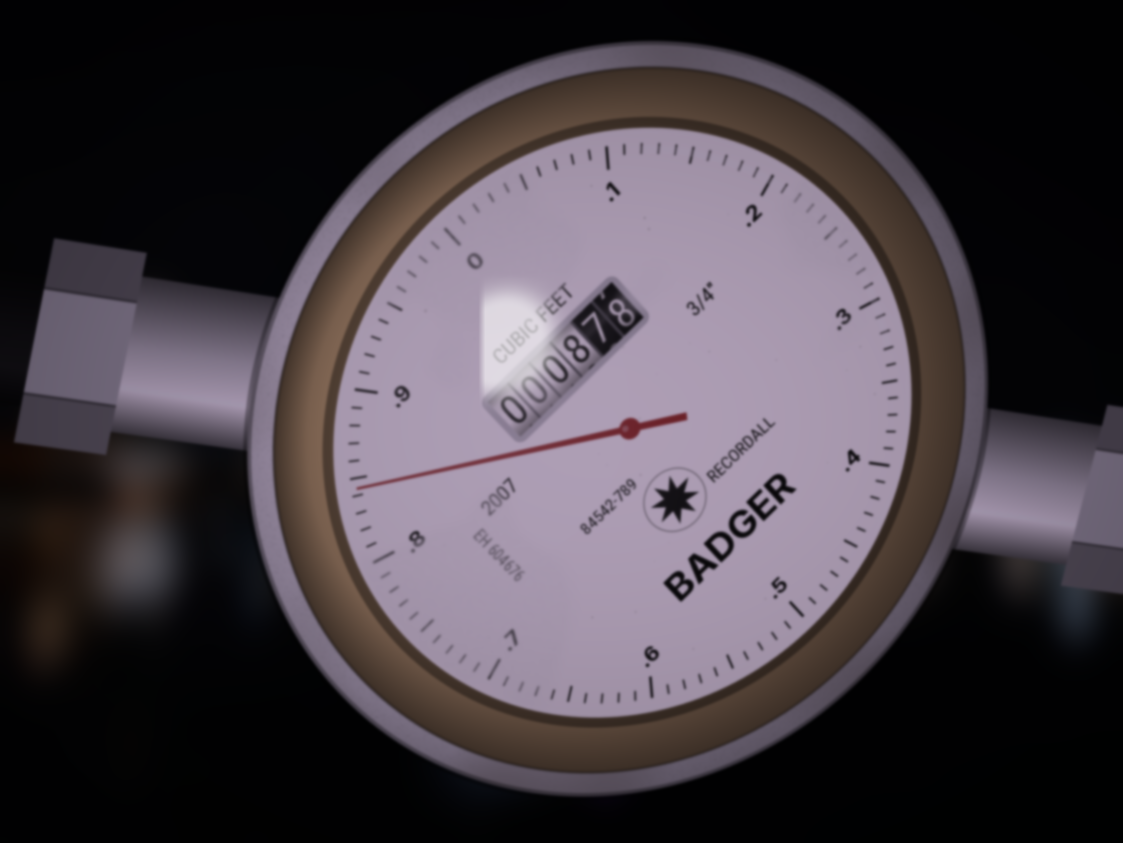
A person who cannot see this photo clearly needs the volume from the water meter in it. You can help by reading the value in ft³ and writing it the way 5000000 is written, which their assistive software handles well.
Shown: 877.84
